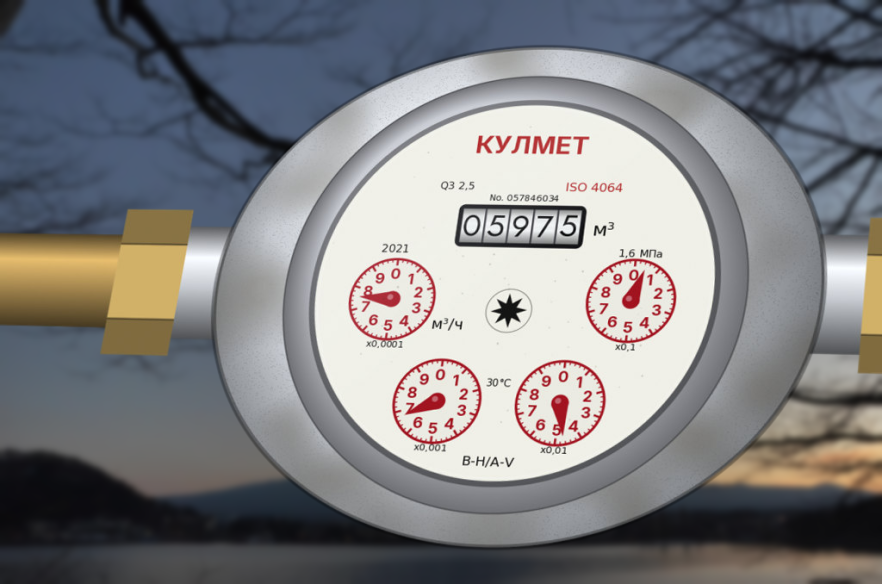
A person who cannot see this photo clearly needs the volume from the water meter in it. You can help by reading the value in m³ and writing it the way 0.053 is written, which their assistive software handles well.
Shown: 5975.0467
